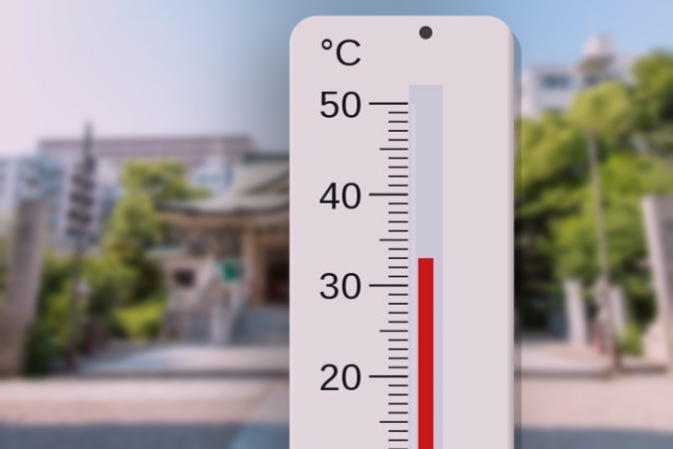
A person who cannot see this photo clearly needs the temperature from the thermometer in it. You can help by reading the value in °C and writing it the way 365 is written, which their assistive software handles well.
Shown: 33
